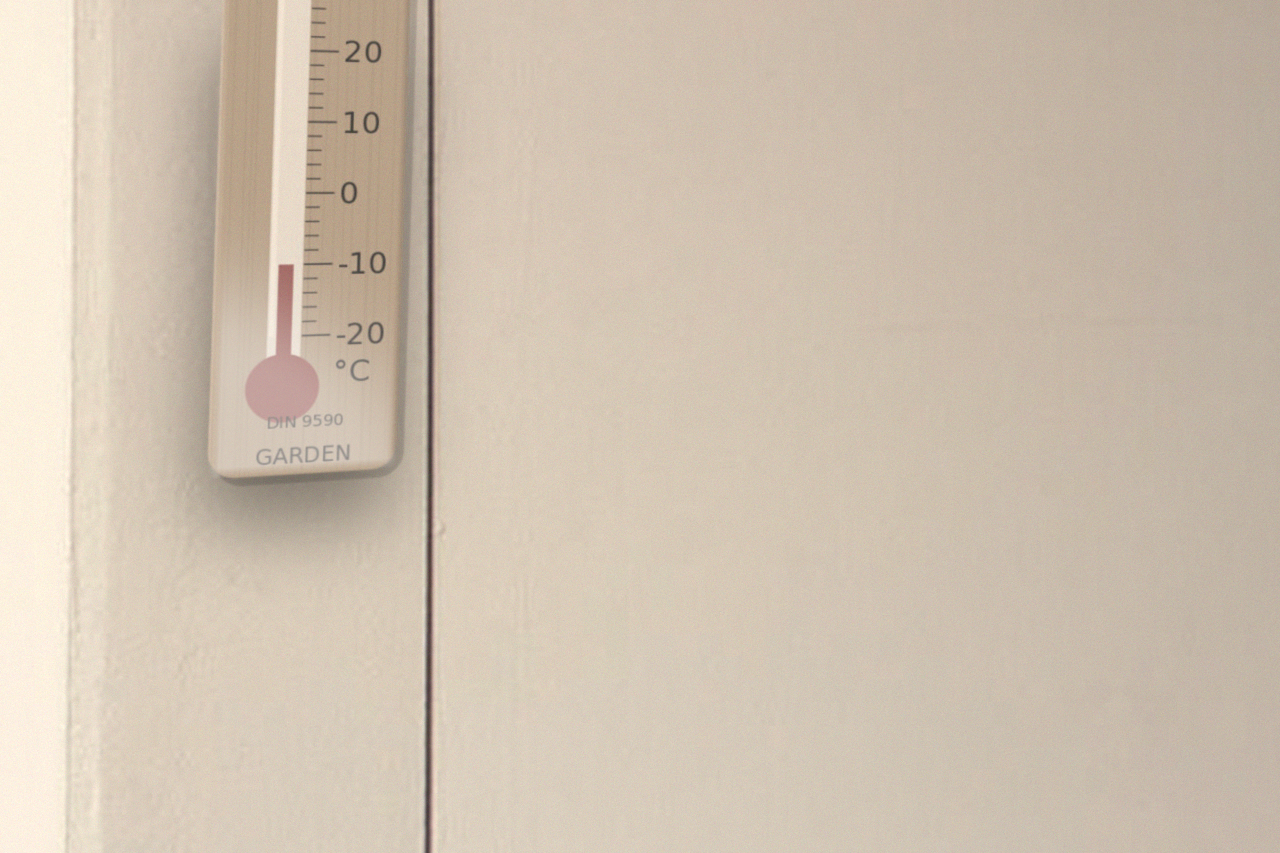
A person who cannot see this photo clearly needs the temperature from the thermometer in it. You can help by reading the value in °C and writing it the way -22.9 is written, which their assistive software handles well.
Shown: -10
